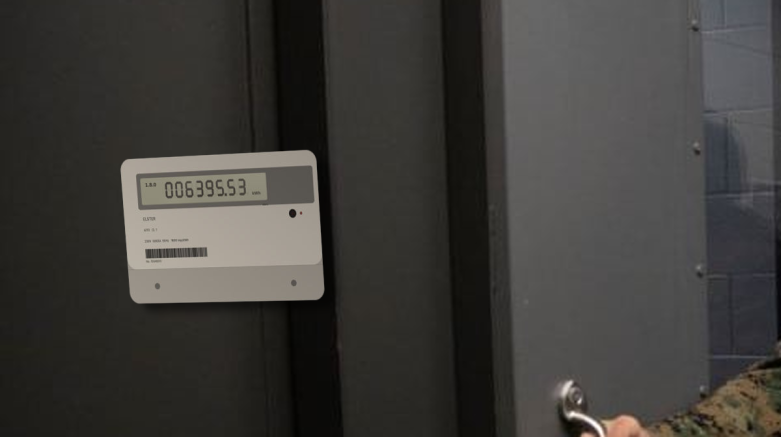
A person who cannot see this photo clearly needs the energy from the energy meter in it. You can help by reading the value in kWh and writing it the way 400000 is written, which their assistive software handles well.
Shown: 6395.53
